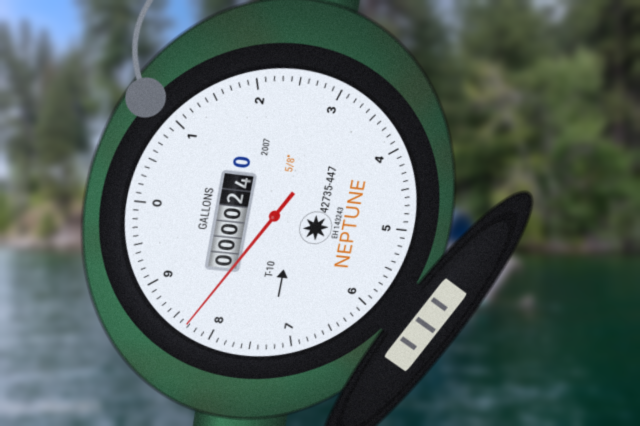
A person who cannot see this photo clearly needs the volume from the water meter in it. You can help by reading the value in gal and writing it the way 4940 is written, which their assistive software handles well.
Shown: 238.3
